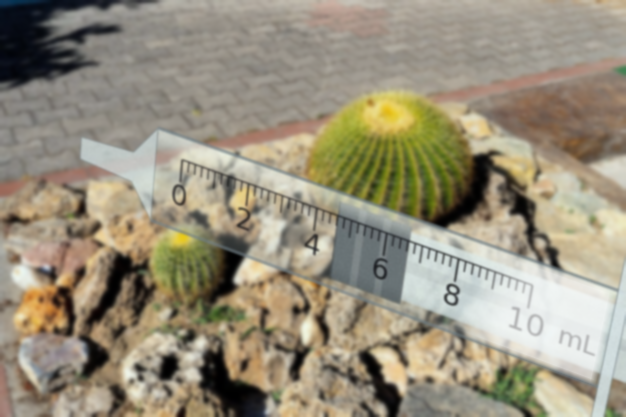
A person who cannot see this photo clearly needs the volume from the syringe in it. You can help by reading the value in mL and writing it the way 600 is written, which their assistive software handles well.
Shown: 4.6
